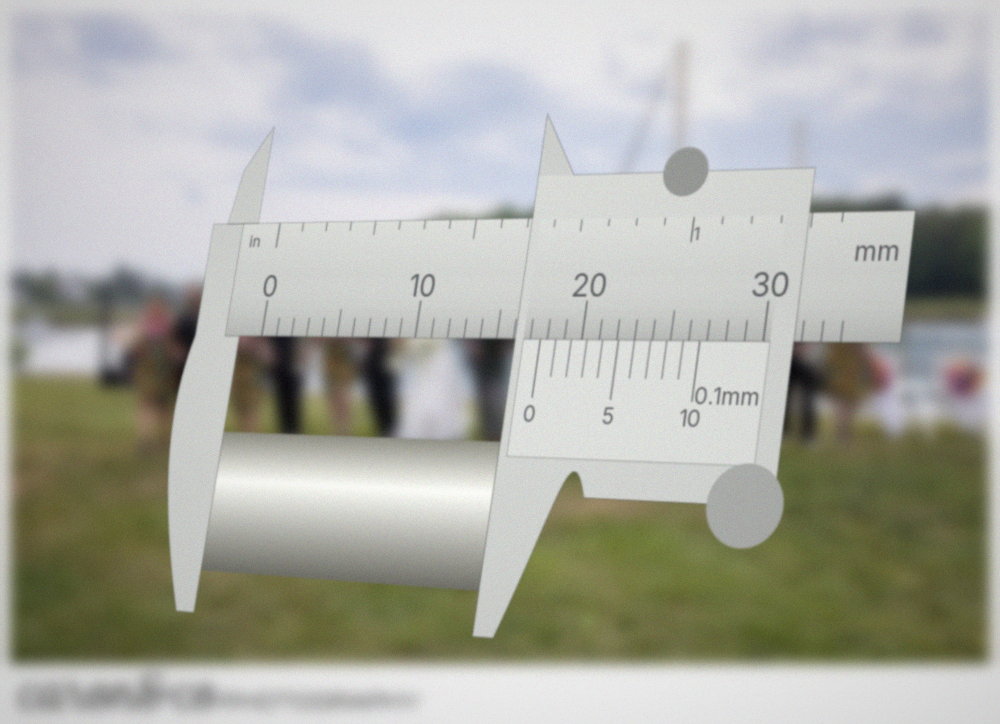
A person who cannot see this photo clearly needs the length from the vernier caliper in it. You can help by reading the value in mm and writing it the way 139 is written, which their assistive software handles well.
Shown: 17.6
